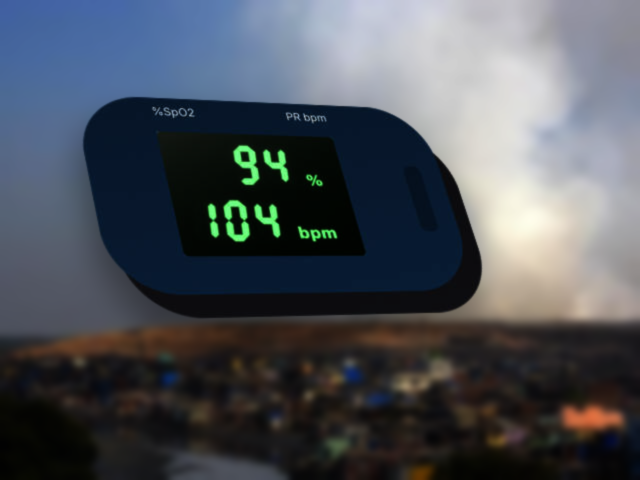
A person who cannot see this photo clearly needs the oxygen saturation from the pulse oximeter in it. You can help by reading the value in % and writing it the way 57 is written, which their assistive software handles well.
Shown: 94
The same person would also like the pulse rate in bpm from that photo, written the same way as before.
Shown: 104
